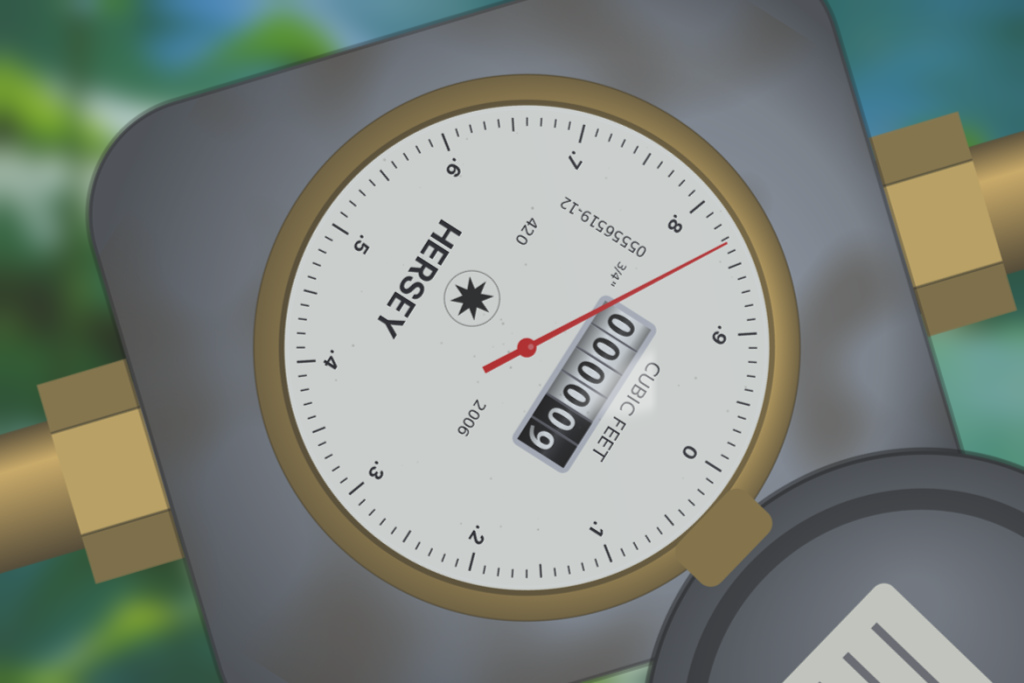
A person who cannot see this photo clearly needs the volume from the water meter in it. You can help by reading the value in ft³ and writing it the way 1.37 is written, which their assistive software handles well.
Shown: 8.83
